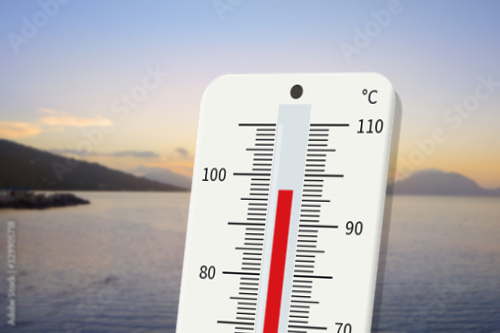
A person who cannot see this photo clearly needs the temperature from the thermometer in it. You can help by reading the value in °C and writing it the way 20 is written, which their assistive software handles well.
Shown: 97
